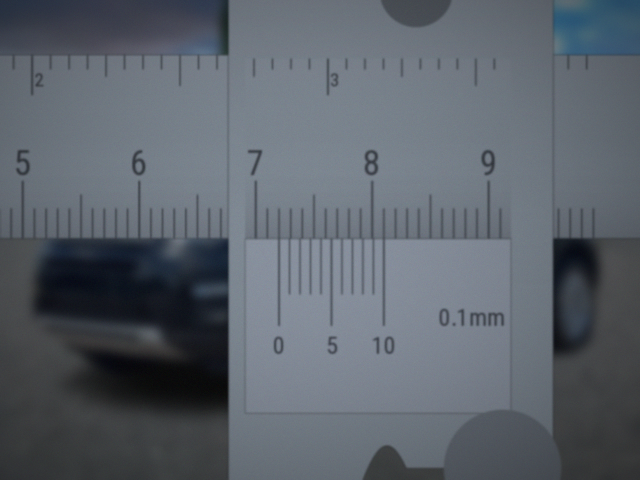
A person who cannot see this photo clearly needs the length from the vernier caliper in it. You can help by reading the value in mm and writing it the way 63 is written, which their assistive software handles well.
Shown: 72.0
